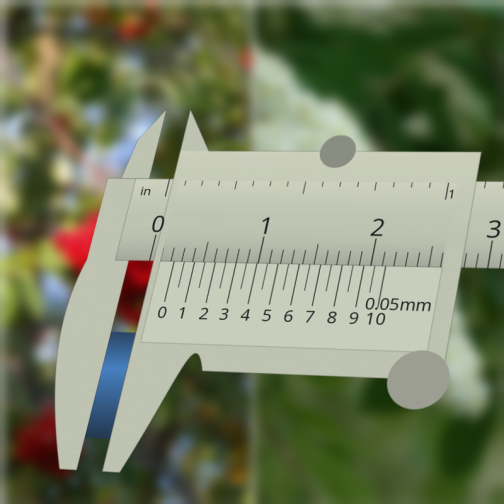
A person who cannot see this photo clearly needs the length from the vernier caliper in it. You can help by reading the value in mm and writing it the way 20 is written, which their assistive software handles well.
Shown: 2.3
